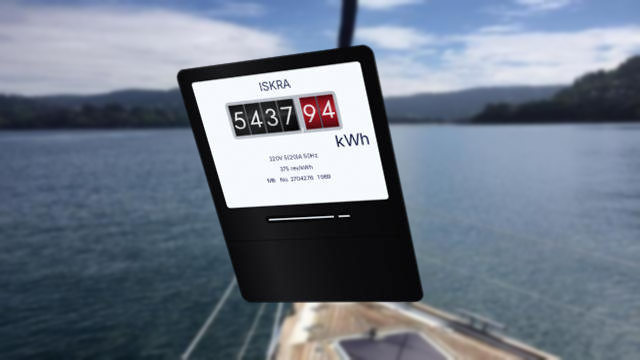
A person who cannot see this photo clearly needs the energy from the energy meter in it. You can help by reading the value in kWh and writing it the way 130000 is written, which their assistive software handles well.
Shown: 5437.94
